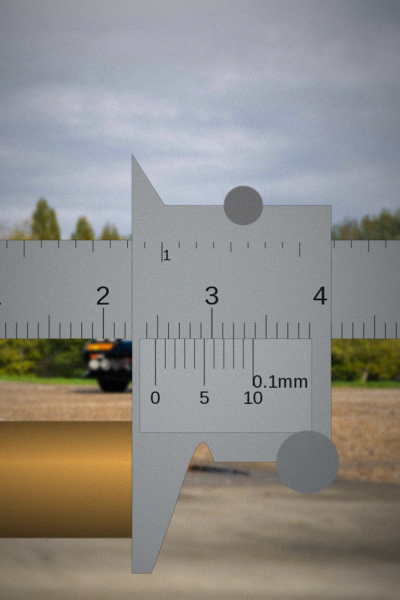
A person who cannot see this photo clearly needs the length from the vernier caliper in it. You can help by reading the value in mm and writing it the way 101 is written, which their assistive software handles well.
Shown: 24.8
